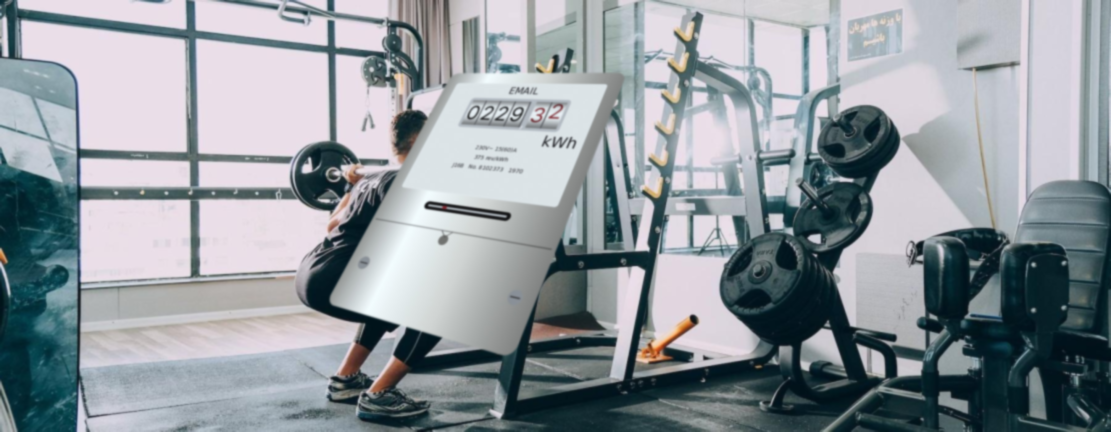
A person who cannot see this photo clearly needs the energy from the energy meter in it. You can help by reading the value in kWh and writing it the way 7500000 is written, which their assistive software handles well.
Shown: 229.32
